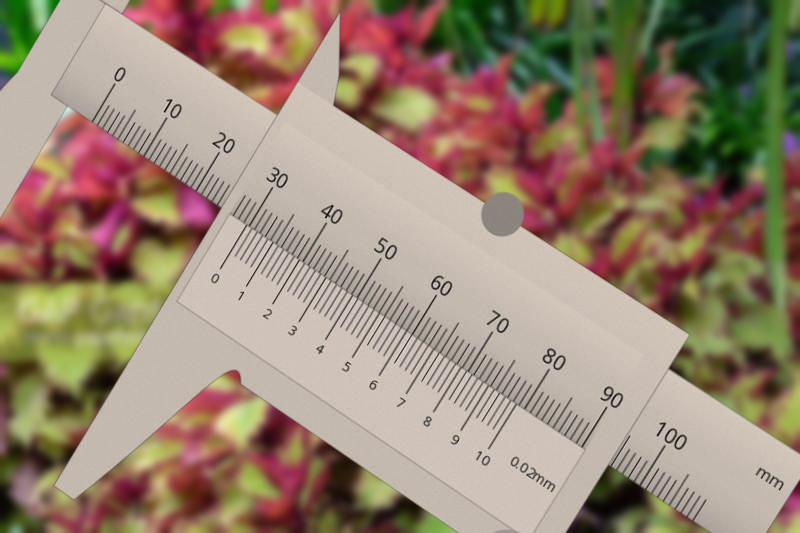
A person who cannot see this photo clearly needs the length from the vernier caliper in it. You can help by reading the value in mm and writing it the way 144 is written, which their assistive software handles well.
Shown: 29.6
